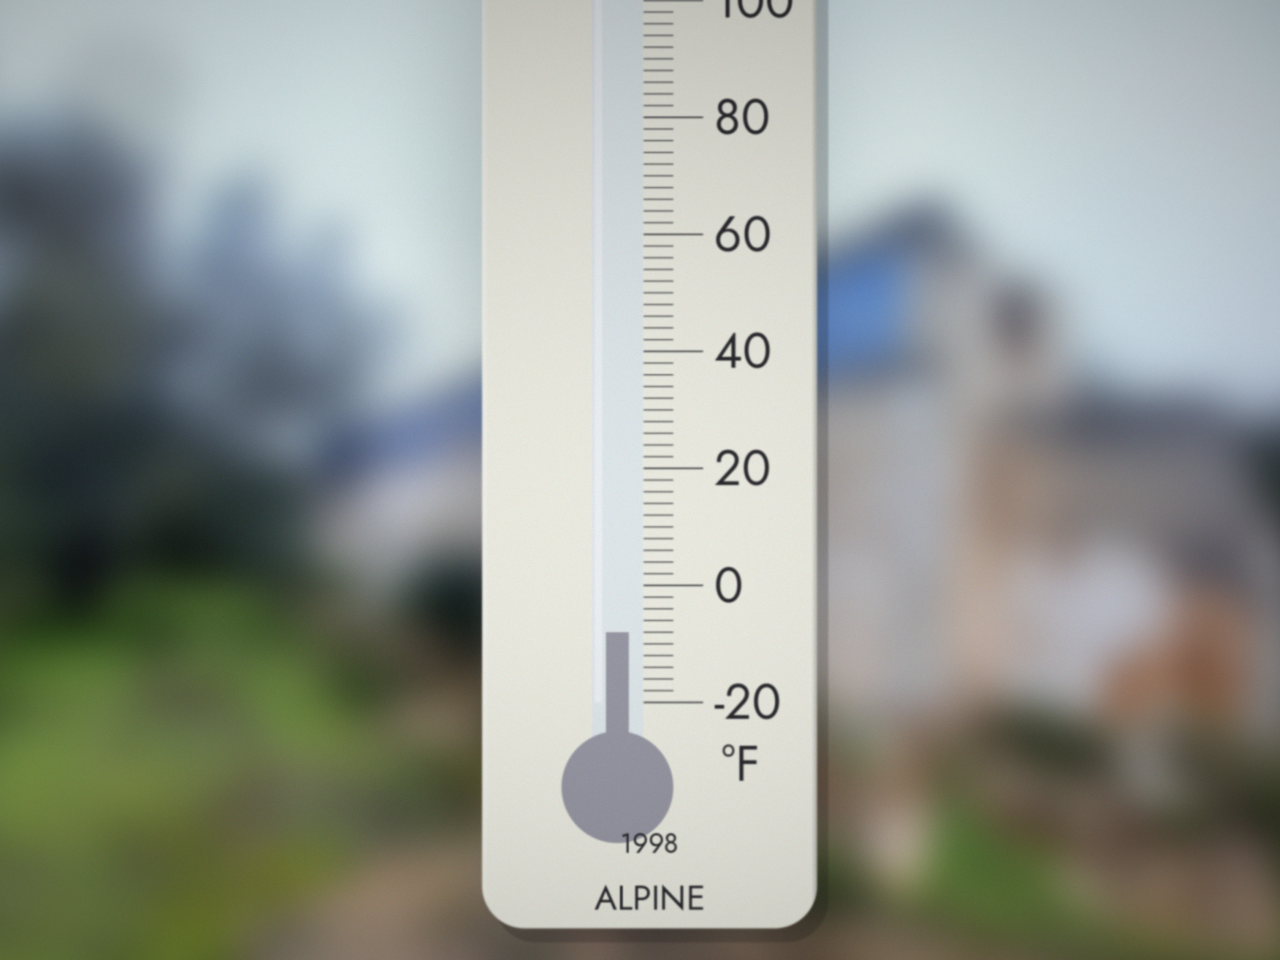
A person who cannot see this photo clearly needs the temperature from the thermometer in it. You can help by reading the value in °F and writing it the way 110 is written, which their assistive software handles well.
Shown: -8
